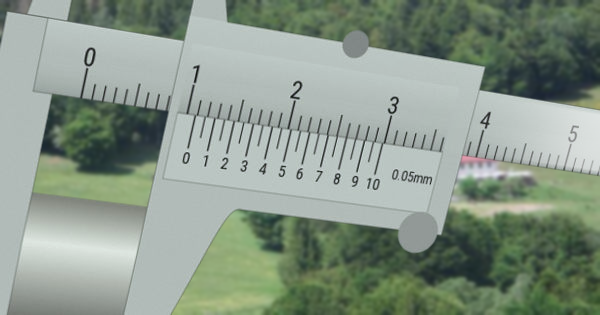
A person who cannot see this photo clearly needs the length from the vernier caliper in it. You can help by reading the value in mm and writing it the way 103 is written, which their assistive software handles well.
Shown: 10.8
